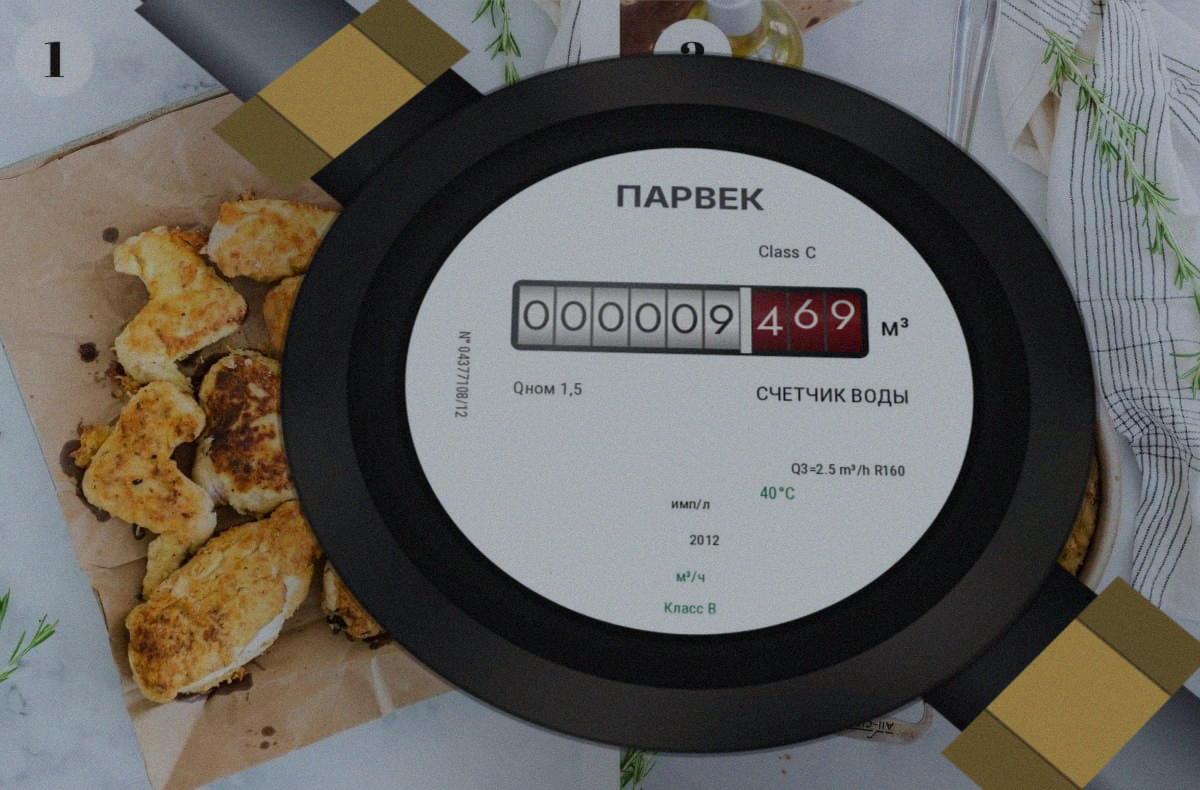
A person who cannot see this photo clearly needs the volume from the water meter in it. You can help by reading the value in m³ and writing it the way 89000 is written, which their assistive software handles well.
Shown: 9.469
